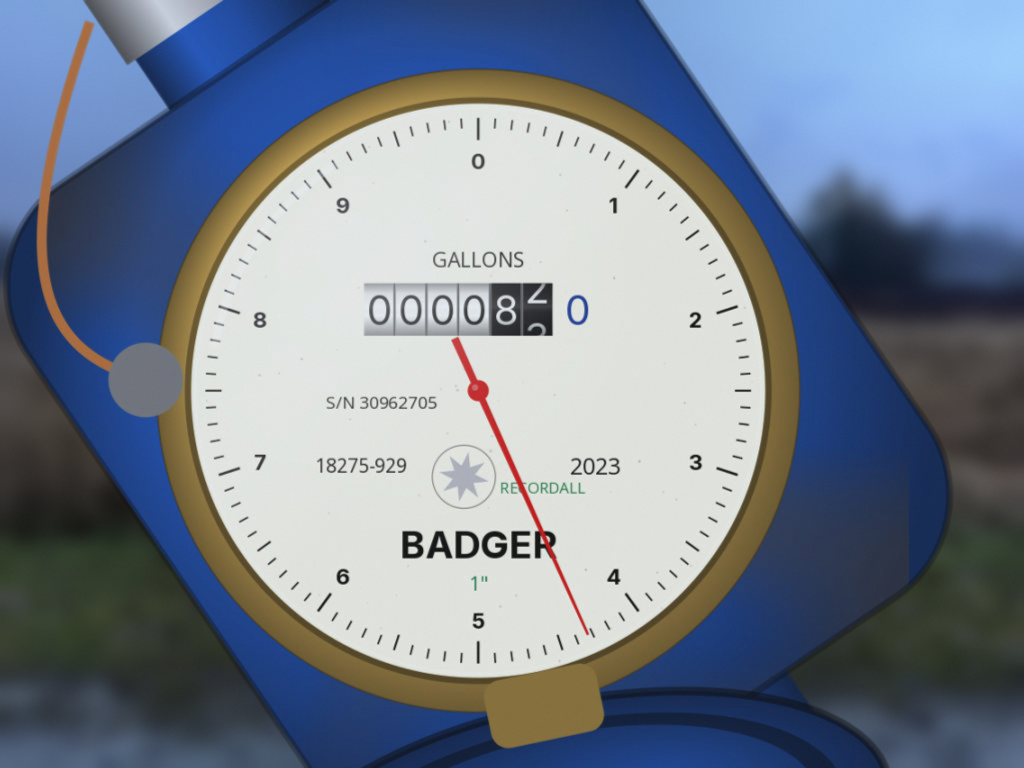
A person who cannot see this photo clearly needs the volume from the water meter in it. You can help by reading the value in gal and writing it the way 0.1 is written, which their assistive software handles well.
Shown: 824.3
